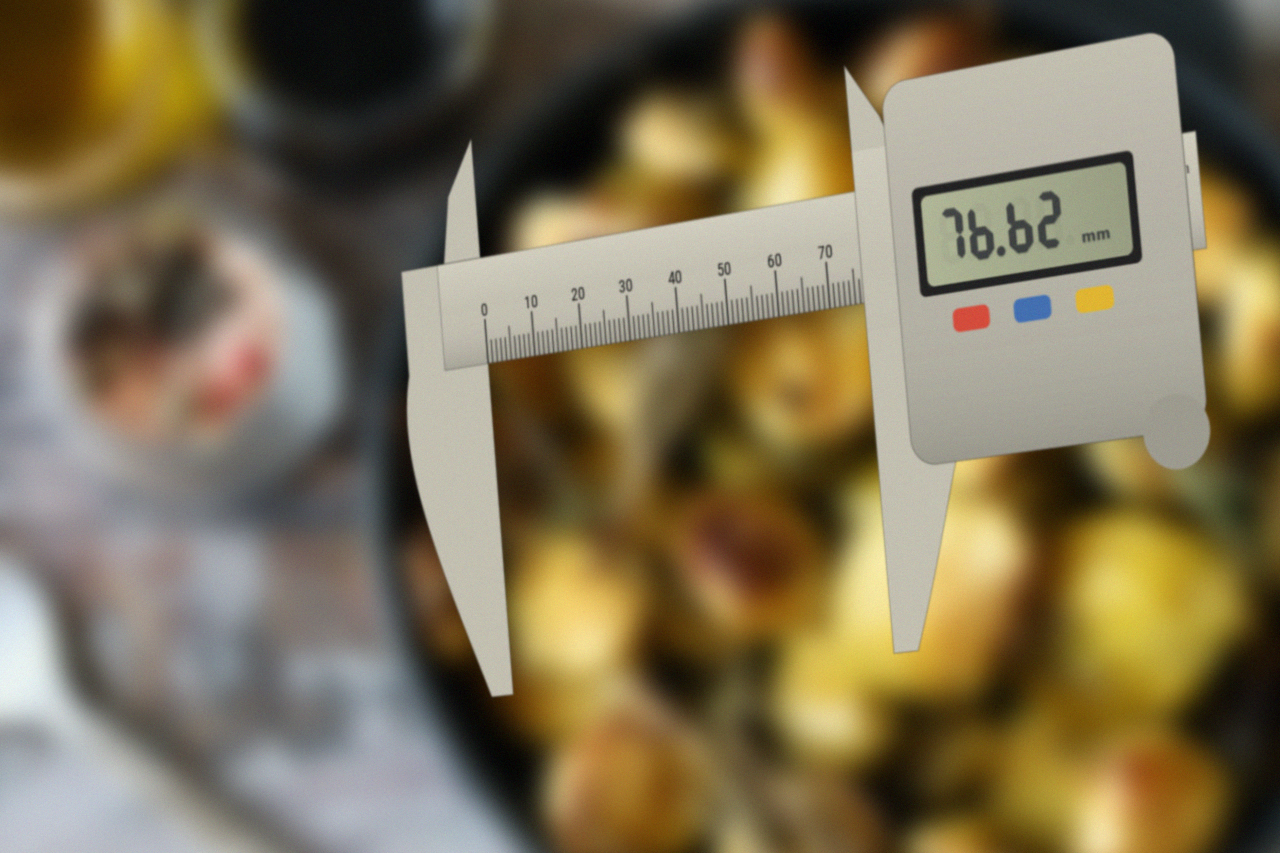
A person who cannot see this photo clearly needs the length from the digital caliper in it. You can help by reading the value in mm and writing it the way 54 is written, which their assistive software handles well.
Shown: 76.62
